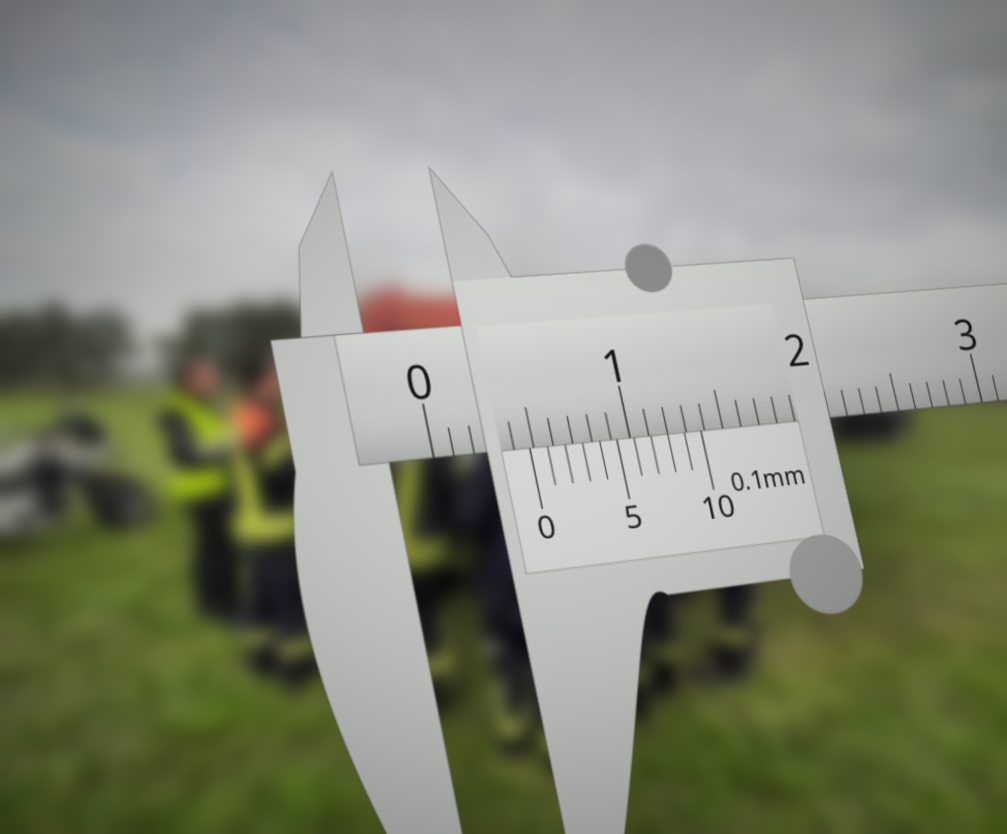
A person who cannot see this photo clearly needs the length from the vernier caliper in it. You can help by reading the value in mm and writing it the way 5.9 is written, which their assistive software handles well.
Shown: 4.8
